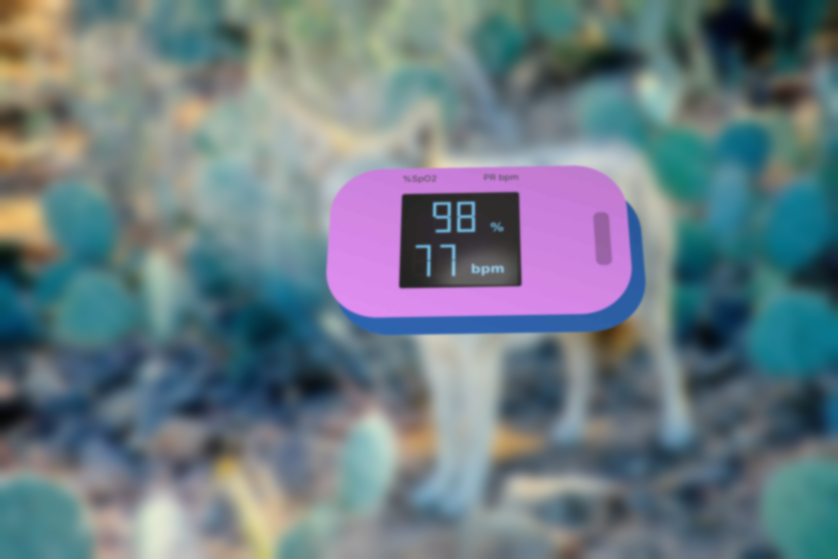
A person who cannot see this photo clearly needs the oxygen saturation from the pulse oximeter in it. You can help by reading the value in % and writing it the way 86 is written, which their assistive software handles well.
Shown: 98
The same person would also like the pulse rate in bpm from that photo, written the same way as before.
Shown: 77
